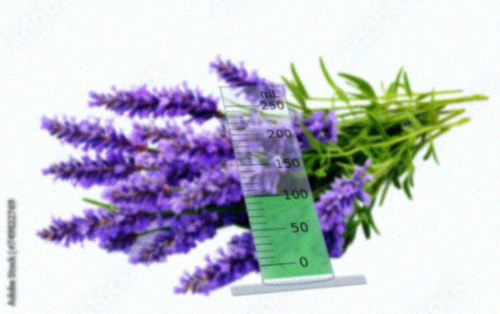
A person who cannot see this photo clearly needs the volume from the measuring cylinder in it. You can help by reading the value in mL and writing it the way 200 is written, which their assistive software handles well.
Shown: 100
